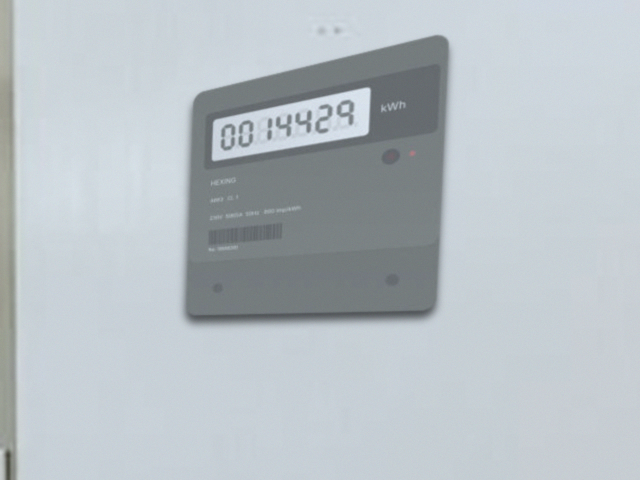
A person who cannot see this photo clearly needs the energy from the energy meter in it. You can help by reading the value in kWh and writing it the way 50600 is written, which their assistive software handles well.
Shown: 14429
